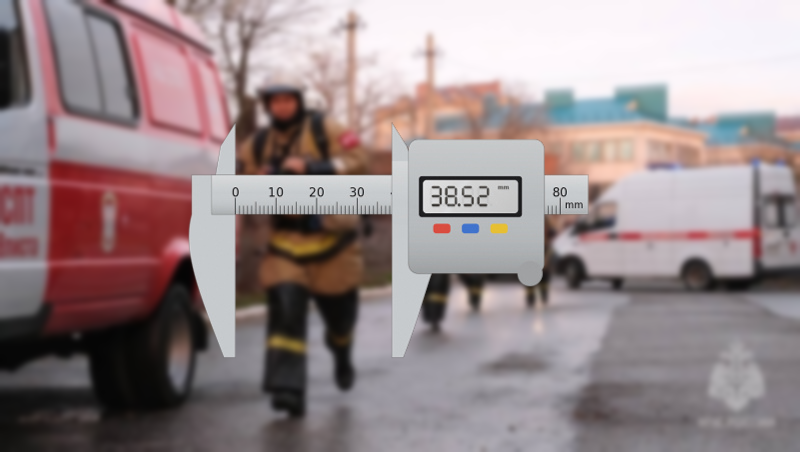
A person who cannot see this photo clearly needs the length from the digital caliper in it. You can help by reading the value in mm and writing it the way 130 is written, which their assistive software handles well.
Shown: 38.52
